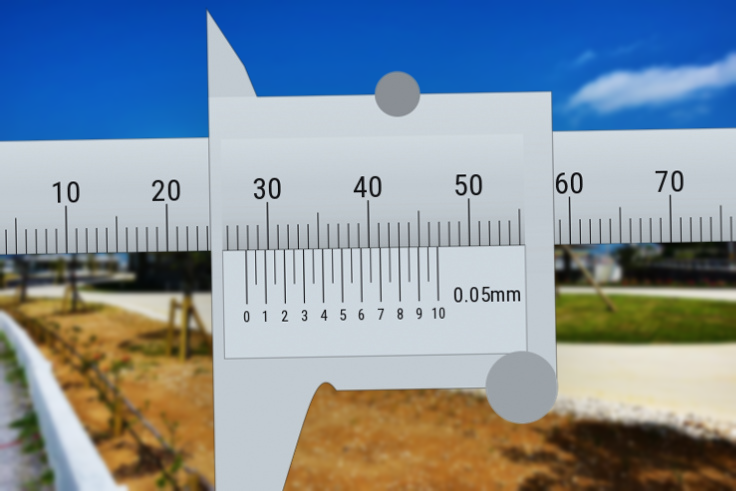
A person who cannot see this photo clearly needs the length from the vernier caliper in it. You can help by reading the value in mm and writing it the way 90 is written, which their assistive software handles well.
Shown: 27.8
